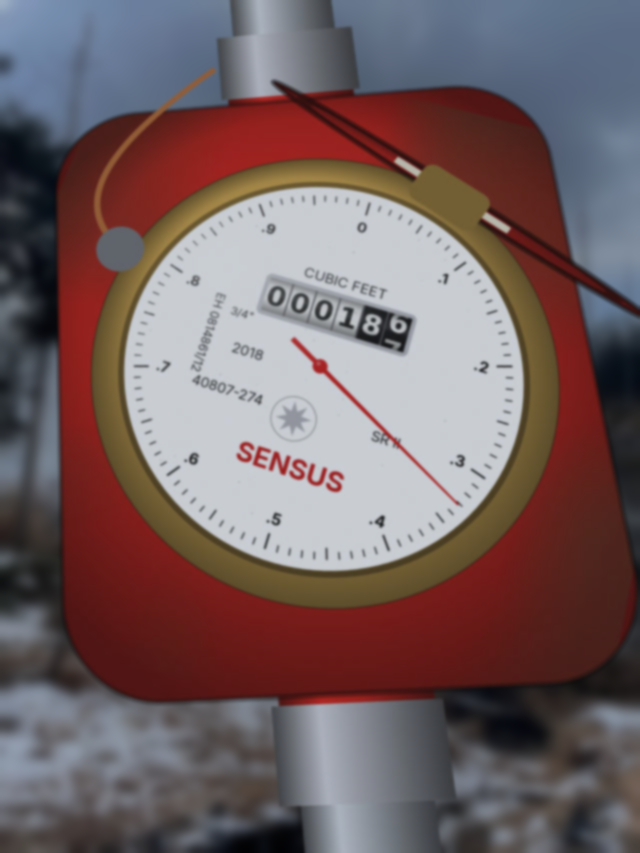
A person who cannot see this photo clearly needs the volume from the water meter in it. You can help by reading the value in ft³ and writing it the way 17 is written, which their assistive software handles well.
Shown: 186.33
